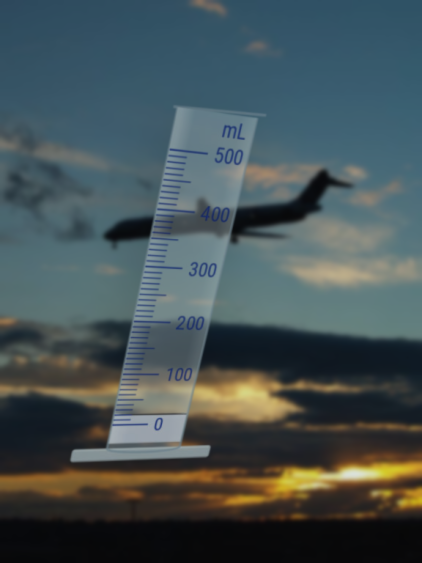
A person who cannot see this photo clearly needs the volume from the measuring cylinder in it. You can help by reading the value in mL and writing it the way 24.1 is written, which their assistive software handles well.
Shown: 20
